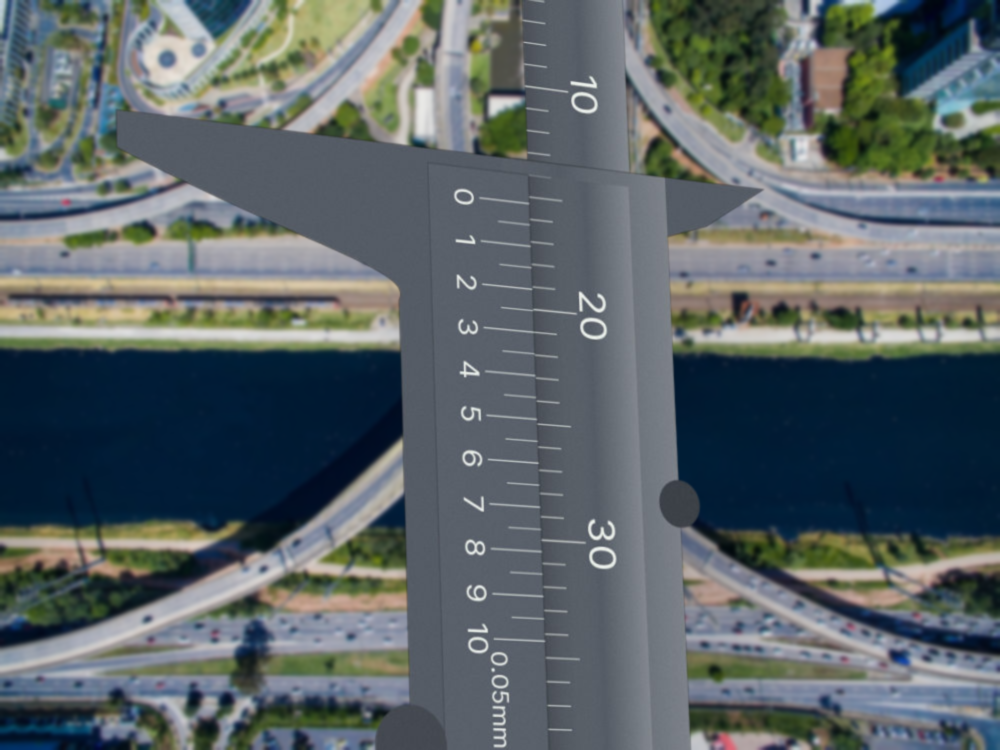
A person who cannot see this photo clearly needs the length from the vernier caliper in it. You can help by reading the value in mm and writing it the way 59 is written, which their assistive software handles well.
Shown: 15.3
